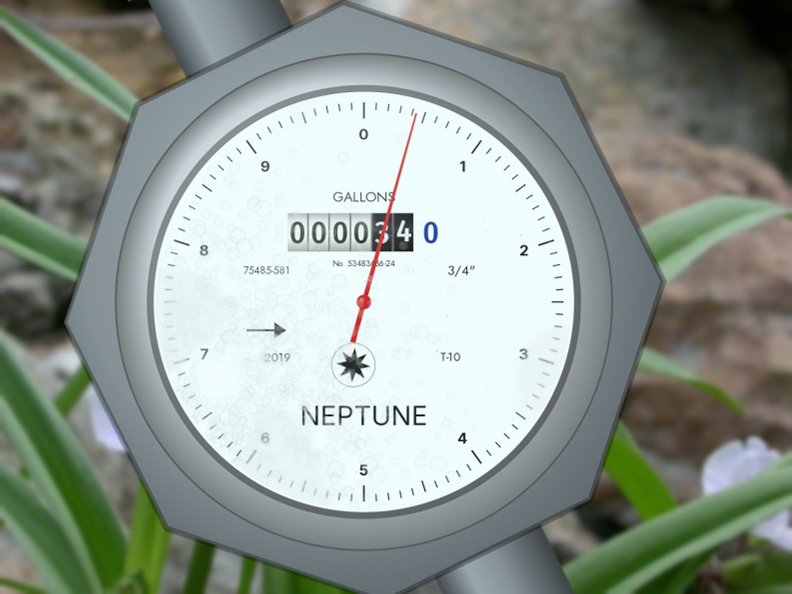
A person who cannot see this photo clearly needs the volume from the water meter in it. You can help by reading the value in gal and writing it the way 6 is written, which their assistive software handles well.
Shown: 340.4
